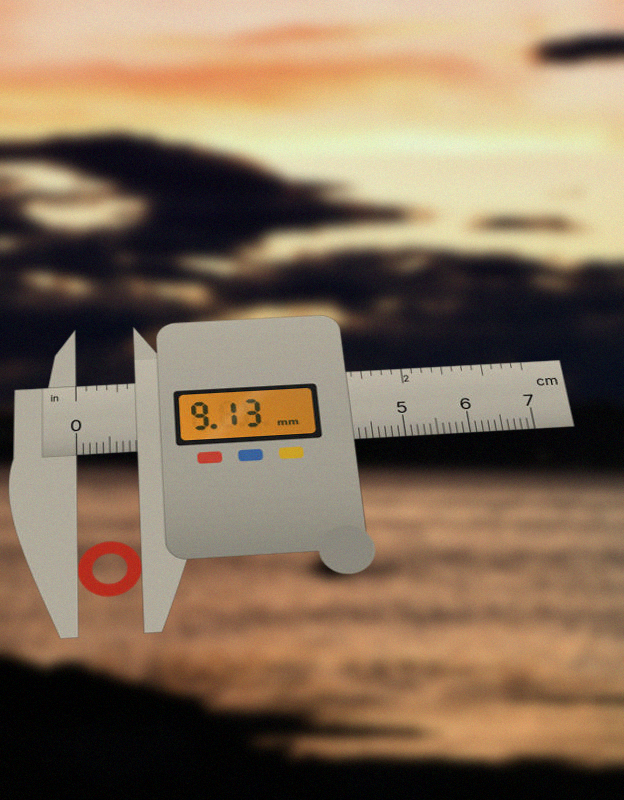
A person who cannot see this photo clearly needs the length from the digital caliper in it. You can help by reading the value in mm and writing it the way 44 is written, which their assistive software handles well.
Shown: 9.13
